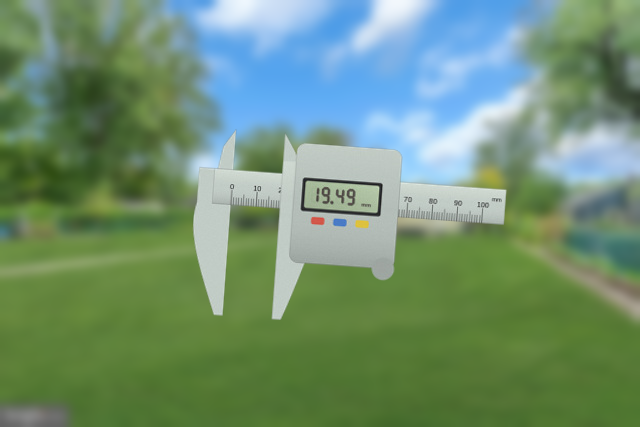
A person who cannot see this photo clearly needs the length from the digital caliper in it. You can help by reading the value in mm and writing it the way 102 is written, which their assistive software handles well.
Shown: 19.49
